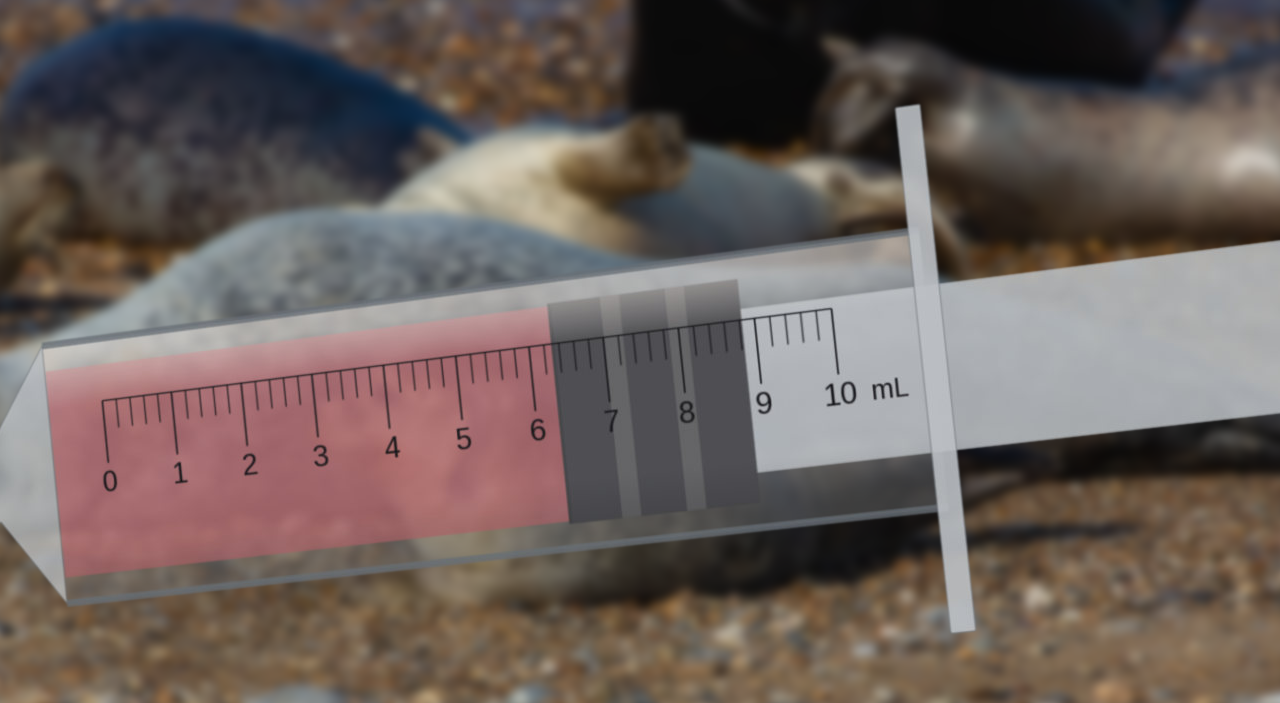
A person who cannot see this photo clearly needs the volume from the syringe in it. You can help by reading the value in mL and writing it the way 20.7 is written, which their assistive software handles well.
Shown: 6.3
